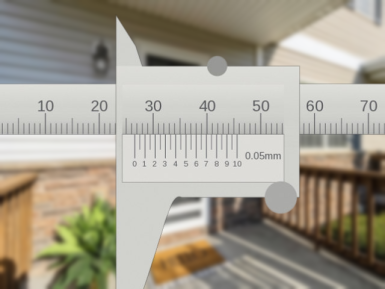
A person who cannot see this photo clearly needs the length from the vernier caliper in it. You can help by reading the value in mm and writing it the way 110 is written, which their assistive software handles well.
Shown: 26.6
